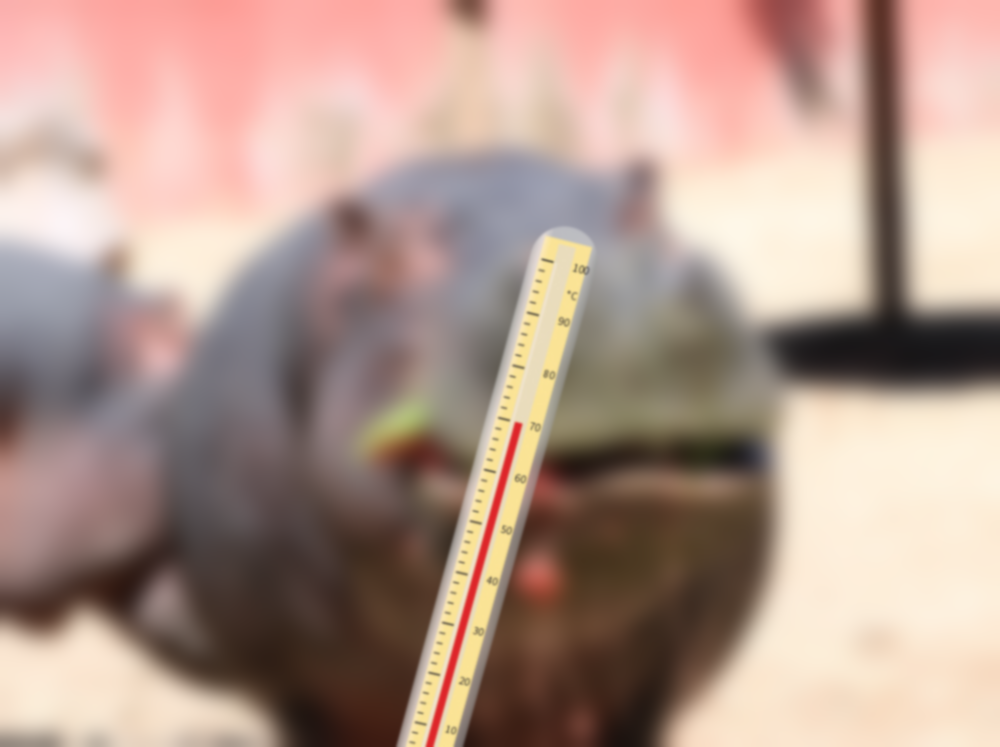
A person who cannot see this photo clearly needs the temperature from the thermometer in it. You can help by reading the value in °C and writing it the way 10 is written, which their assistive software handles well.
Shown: 70
